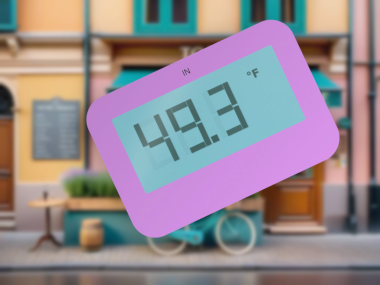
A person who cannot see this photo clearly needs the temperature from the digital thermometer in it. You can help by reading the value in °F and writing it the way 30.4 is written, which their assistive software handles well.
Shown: 49.3
